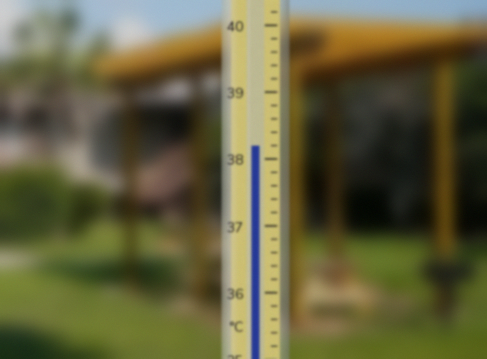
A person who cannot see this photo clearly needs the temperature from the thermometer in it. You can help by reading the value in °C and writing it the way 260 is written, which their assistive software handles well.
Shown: 38.2
